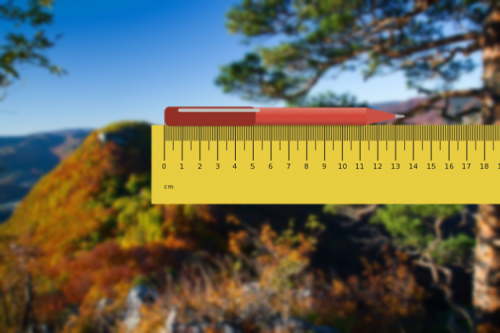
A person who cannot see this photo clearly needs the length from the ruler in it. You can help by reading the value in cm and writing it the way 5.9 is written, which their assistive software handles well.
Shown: 13.5
